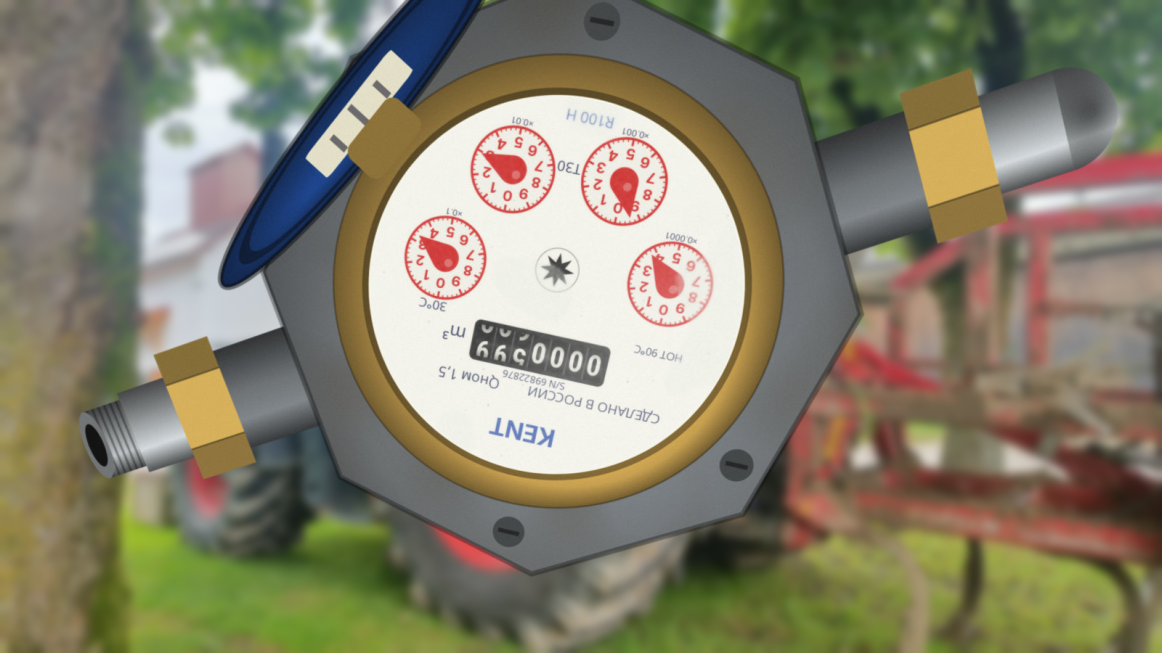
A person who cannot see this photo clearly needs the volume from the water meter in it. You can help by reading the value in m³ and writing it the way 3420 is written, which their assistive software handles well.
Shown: 599.3293
